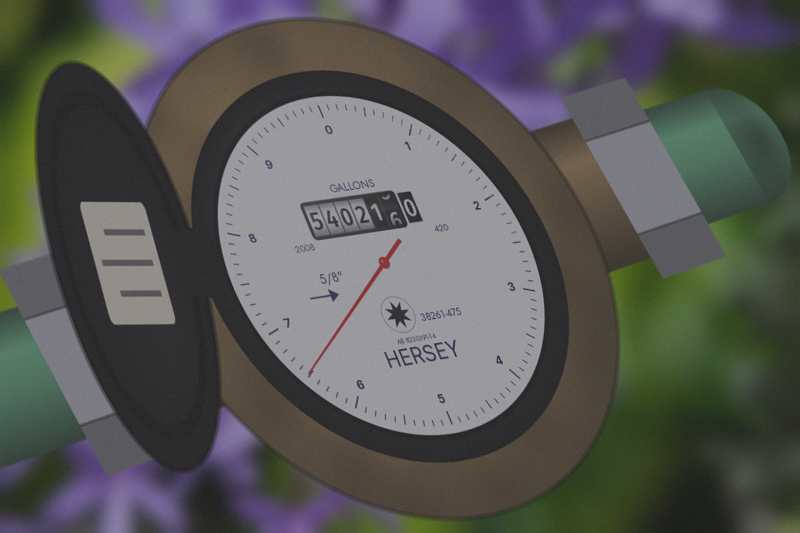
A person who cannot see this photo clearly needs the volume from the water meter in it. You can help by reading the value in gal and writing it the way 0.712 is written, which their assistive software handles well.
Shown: 5402156.5
